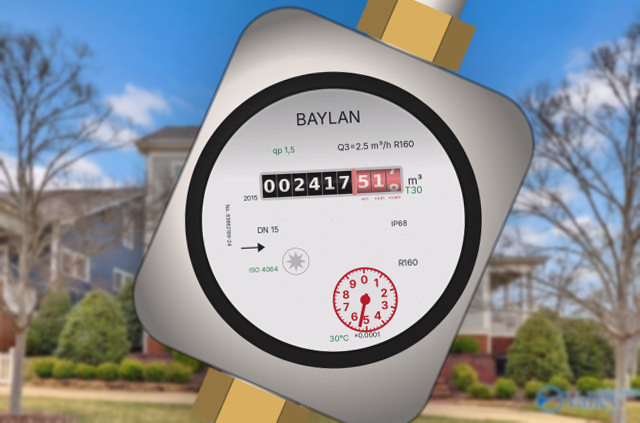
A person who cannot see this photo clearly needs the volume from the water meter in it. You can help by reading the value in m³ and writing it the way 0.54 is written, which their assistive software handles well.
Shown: 2417.5175
